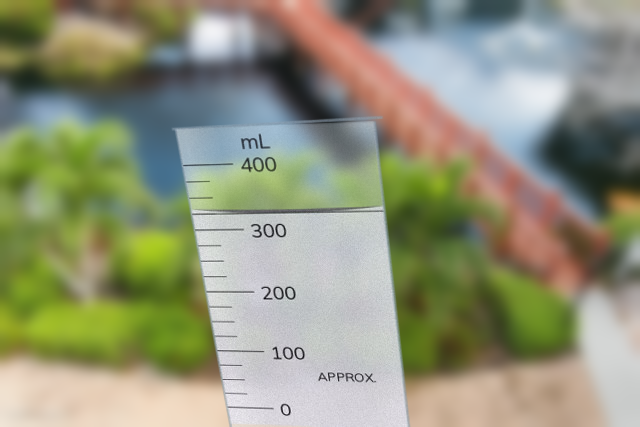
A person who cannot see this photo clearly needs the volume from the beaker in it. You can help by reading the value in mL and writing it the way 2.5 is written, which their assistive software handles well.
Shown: 325
